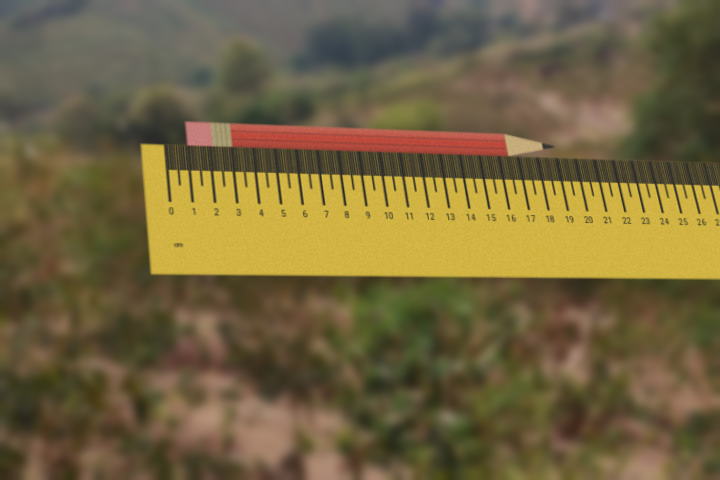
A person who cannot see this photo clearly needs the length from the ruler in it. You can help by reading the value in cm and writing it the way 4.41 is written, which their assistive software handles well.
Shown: 18
